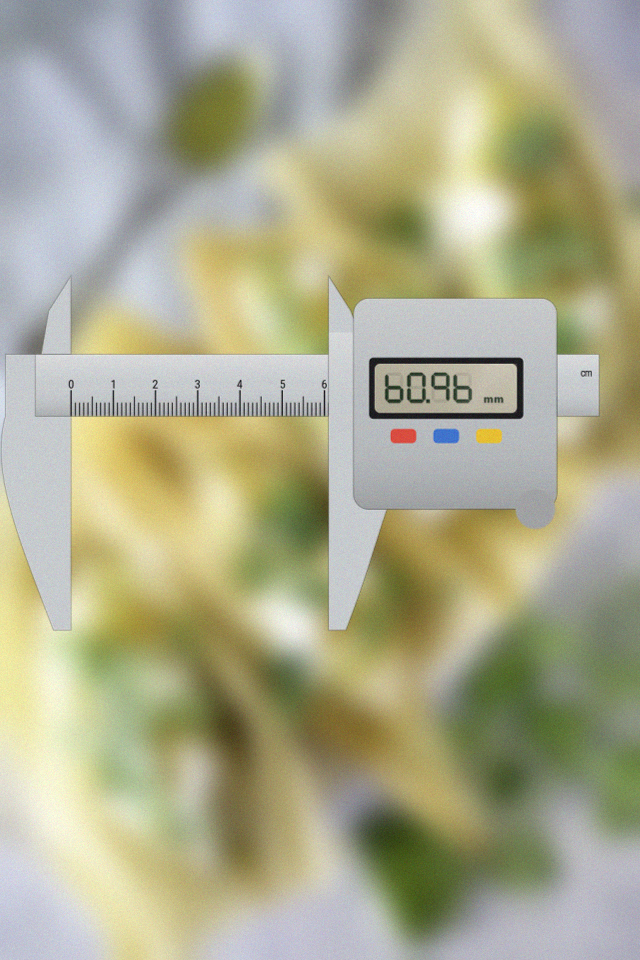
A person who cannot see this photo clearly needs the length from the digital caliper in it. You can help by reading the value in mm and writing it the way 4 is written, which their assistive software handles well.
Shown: 60.96
